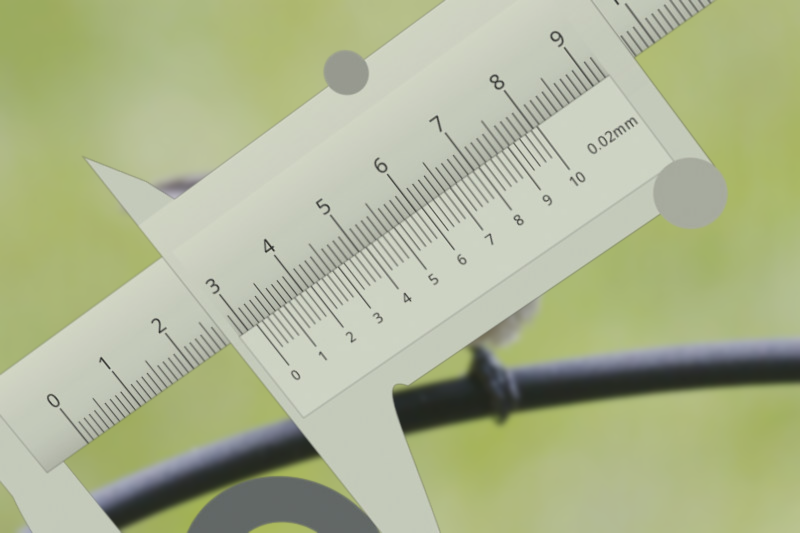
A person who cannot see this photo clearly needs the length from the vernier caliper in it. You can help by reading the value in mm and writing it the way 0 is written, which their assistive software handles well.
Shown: 31.6
